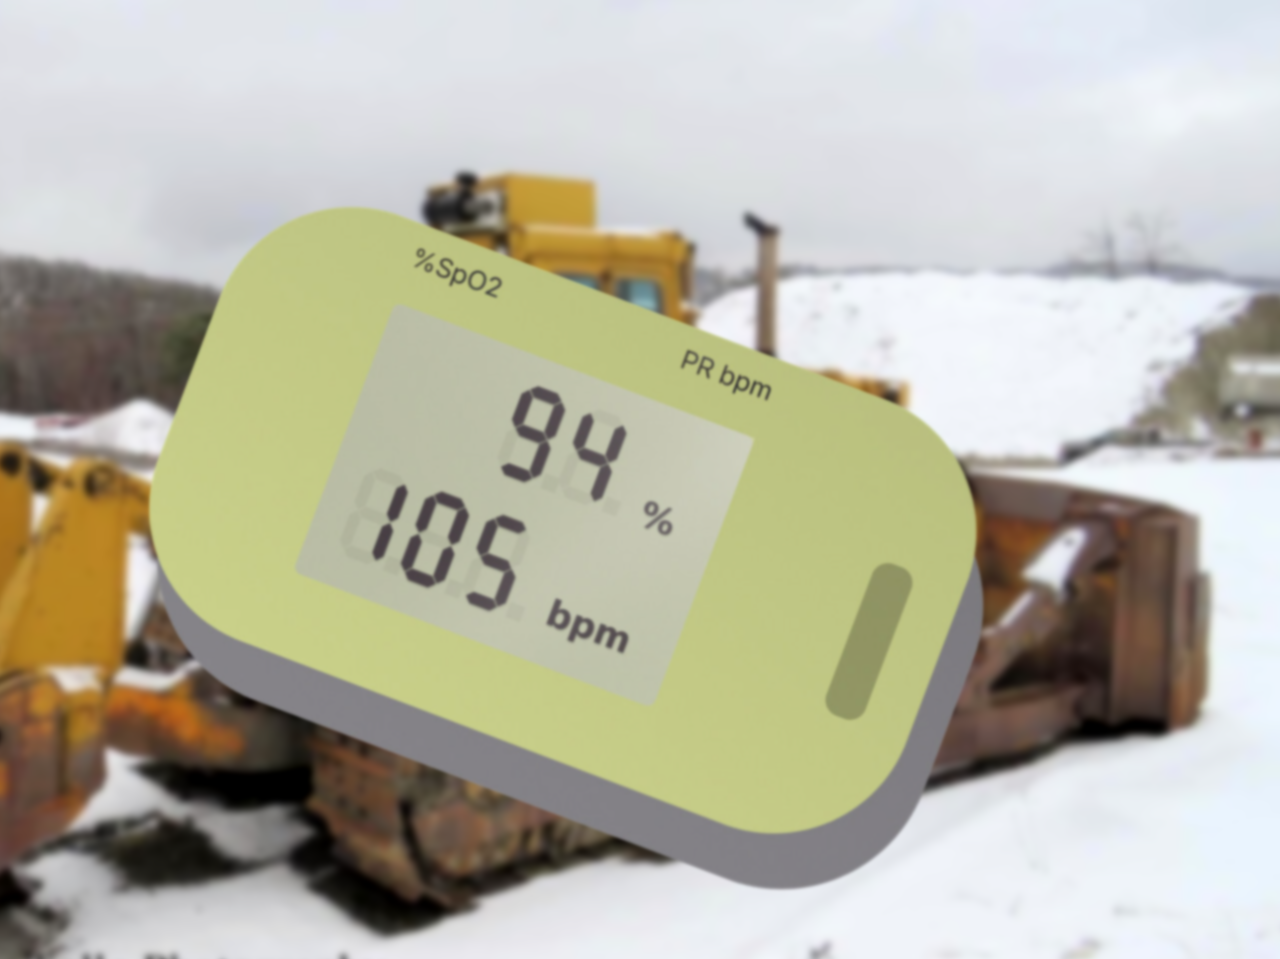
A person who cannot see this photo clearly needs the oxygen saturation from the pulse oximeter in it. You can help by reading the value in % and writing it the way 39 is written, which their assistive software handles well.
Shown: 94
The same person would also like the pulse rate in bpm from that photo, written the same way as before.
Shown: 105
